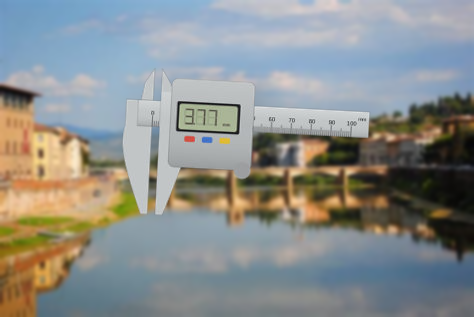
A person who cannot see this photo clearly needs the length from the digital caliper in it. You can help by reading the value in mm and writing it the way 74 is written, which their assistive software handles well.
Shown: 3.77
